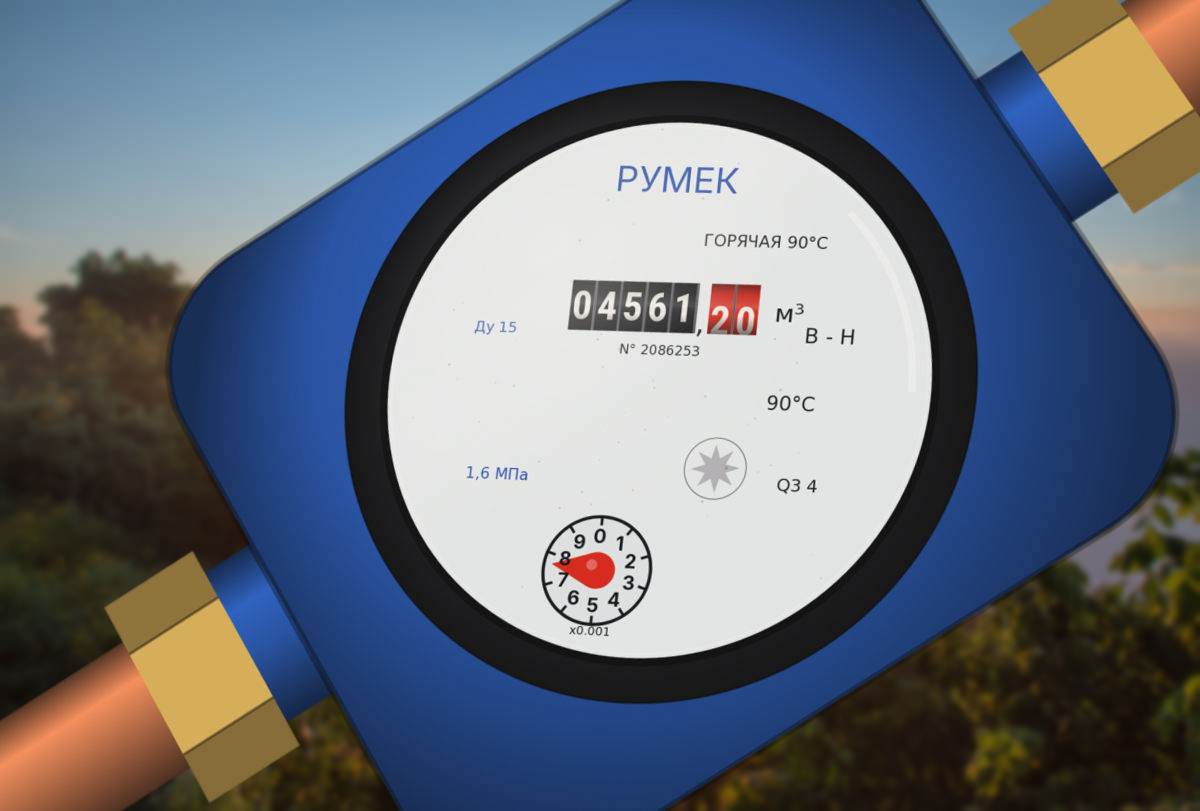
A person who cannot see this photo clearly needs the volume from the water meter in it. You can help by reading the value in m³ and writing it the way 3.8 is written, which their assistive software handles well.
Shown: 4561.197
